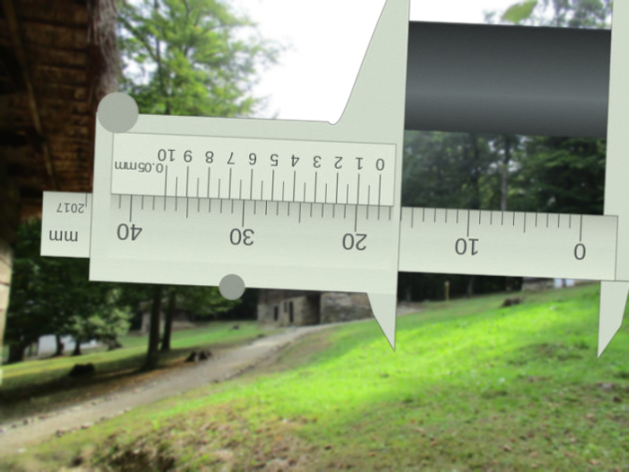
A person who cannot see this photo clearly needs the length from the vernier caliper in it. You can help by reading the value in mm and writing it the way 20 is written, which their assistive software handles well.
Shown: 18.0
